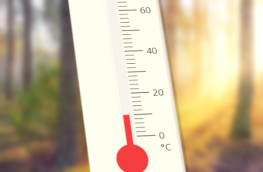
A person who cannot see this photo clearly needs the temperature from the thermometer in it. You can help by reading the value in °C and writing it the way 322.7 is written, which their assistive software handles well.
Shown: 10
